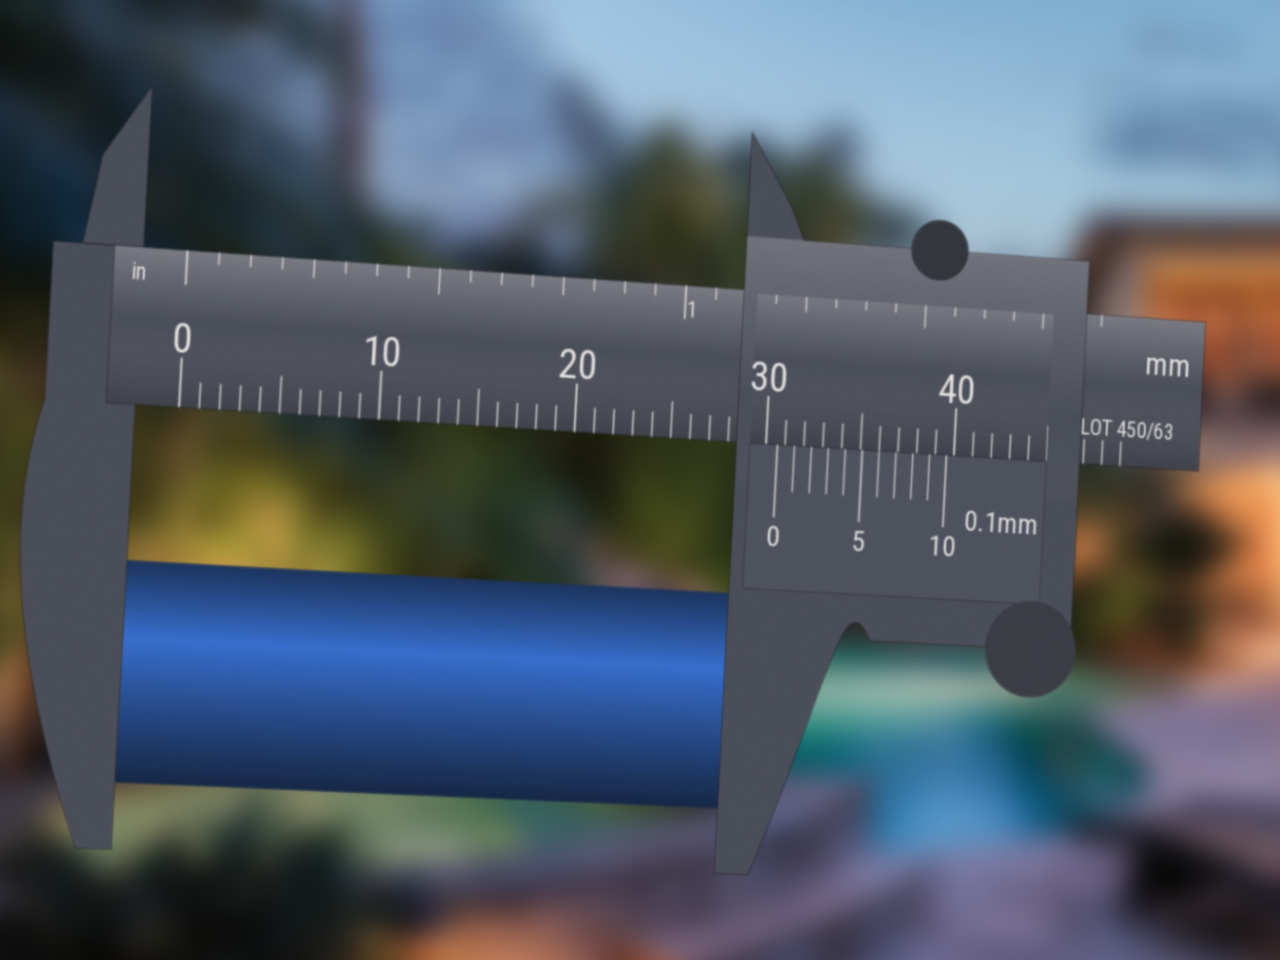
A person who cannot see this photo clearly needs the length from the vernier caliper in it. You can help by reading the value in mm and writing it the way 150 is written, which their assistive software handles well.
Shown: 30.6
